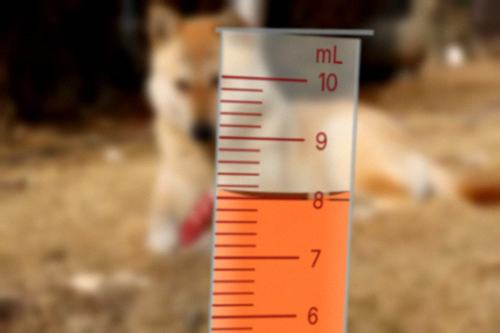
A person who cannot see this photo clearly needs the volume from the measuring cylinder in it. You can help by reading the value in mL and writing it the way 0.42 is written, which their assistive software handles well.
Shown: 8
